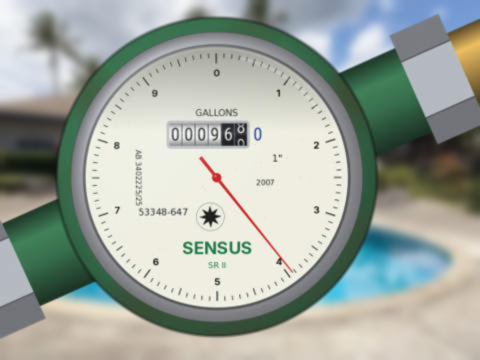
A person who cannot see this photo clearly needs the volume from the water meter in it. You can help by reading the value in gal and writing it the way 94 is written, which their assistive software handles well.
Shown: 9683.9
